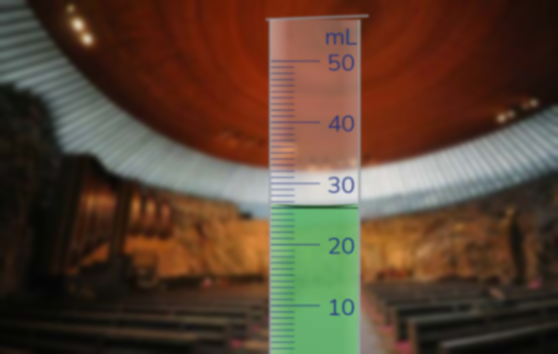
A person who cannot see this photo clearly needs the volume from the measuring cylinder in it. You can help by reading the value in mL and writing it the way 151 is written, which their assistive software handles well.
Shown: 26
